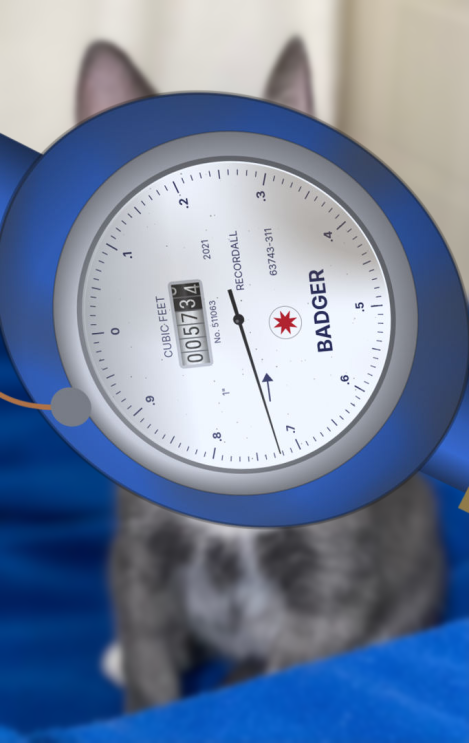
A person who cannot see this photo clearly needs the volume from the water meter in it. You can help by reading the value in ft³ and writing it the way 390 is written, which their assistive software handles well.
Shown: 5733.72
